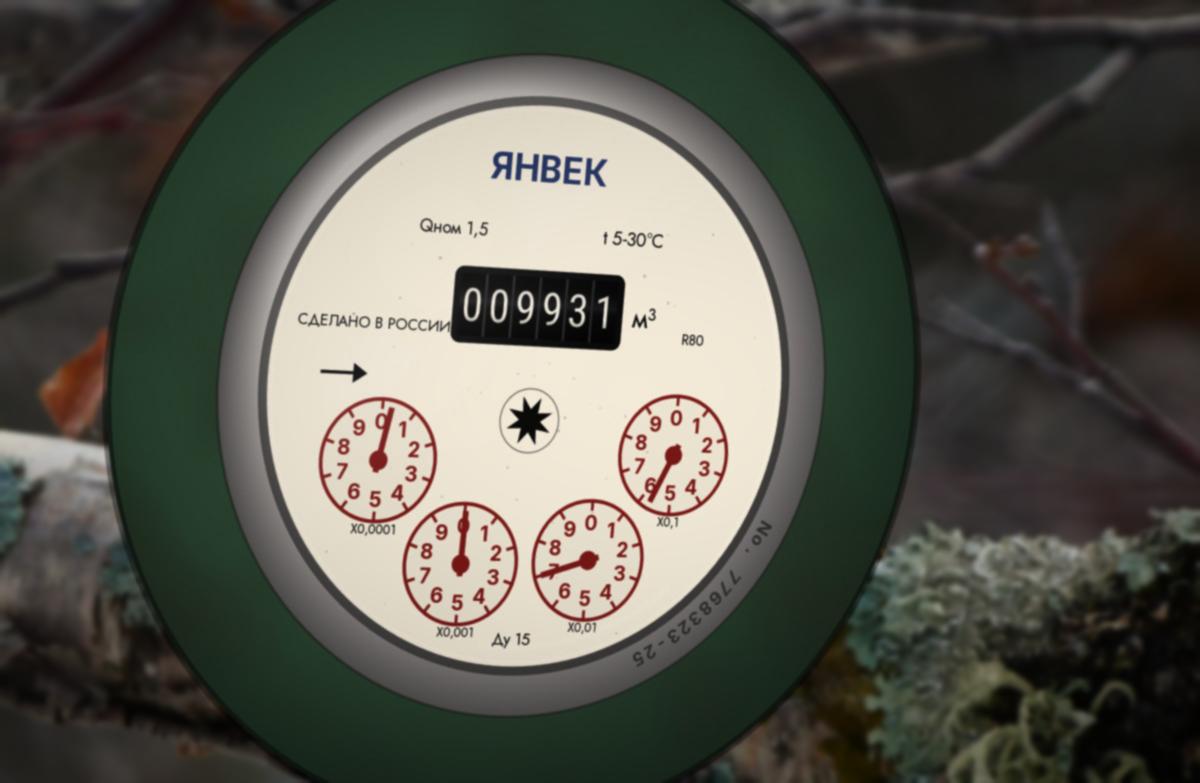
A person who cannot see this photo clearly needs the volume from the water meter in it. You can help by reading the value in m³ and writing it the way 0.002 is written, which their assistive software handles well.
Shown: 9931.5700
